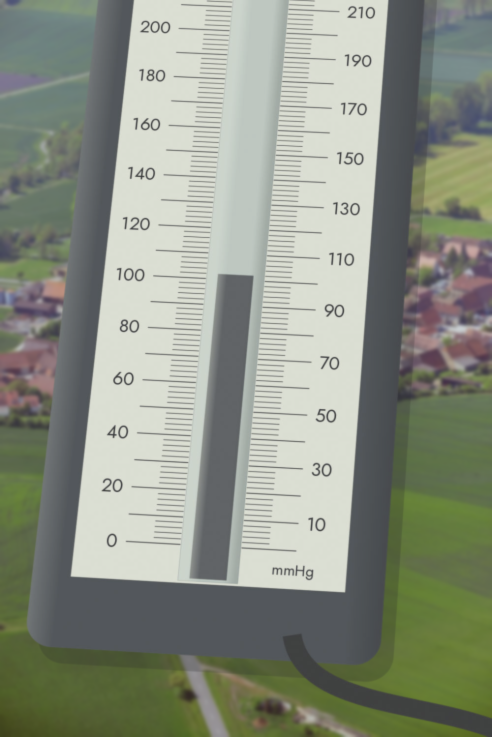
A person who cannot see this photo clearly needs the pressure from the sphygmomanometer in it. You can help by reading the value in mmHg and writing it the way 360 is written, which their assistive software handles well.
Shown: 102
